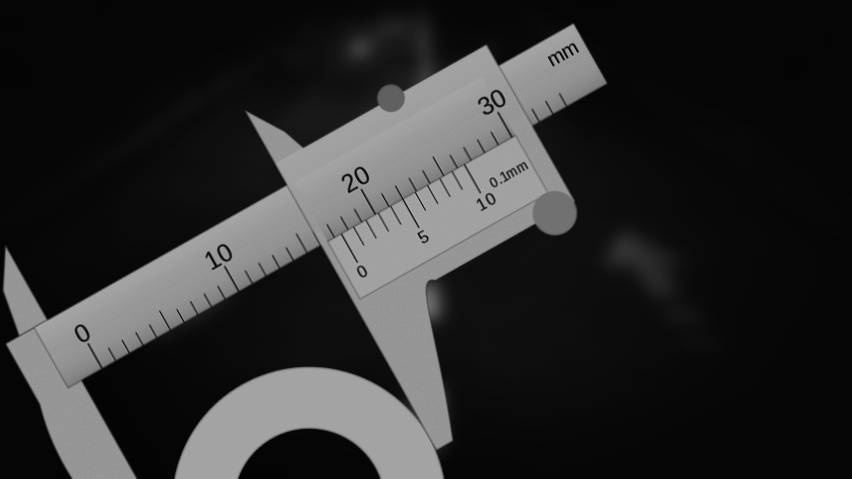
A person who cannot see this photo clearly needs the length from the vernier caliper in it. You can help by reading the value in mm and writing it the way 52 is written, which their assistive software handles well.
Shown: 17.5
